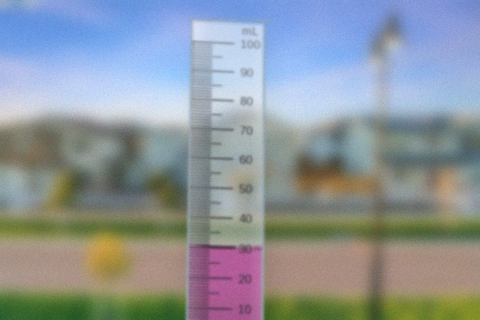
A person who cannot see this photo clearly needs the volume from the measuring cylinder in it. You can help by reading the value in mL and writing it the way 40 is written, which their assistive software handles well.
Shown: 30
